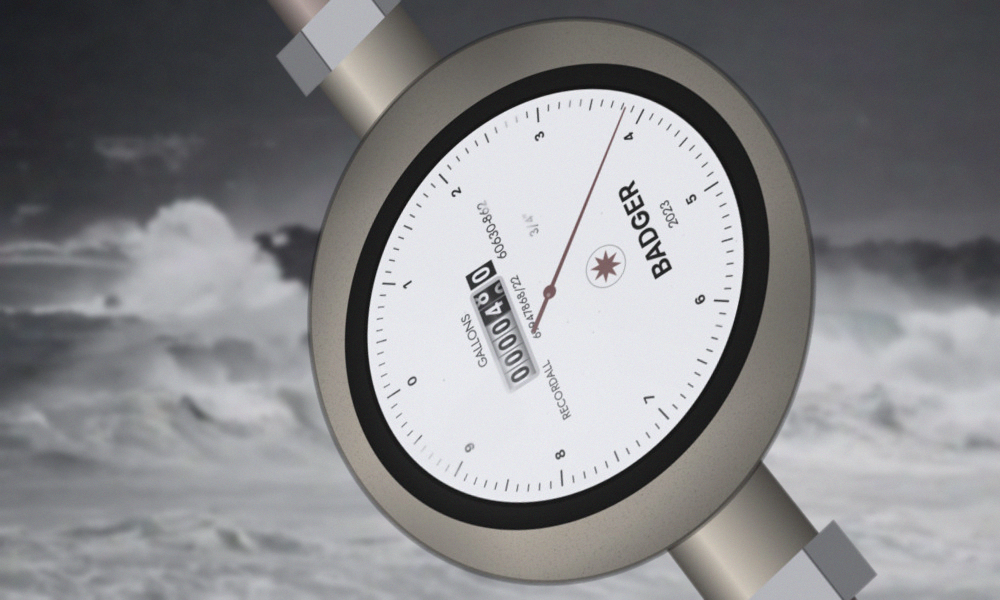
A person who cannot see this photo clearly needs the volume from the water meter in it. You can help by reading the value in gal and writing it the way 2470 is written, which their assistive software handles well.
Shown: 483.8
